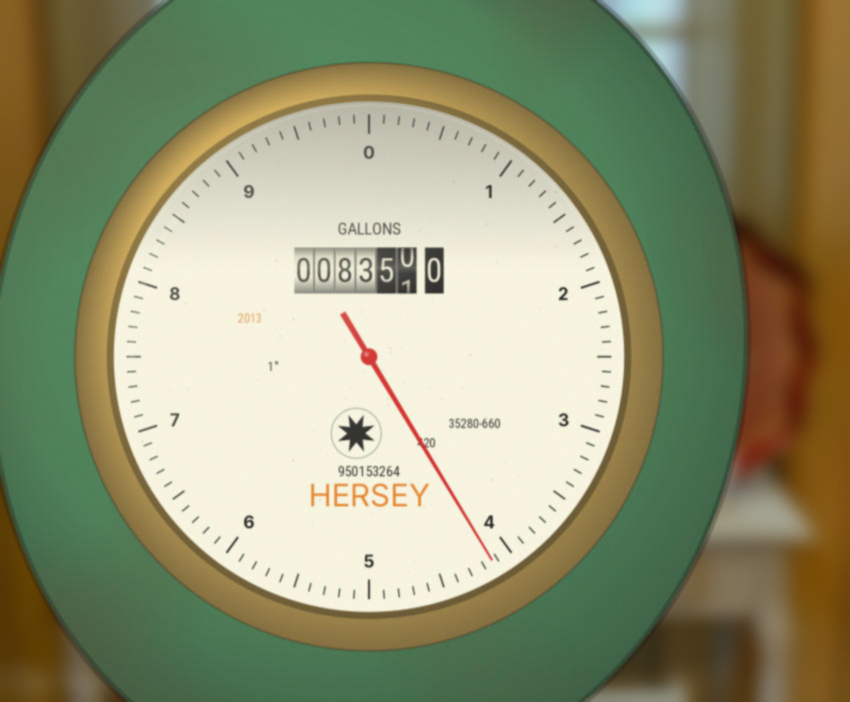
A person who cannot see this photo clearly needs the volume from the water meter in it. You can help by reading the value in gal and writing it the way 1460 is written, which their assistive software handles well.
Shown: 83504.1
